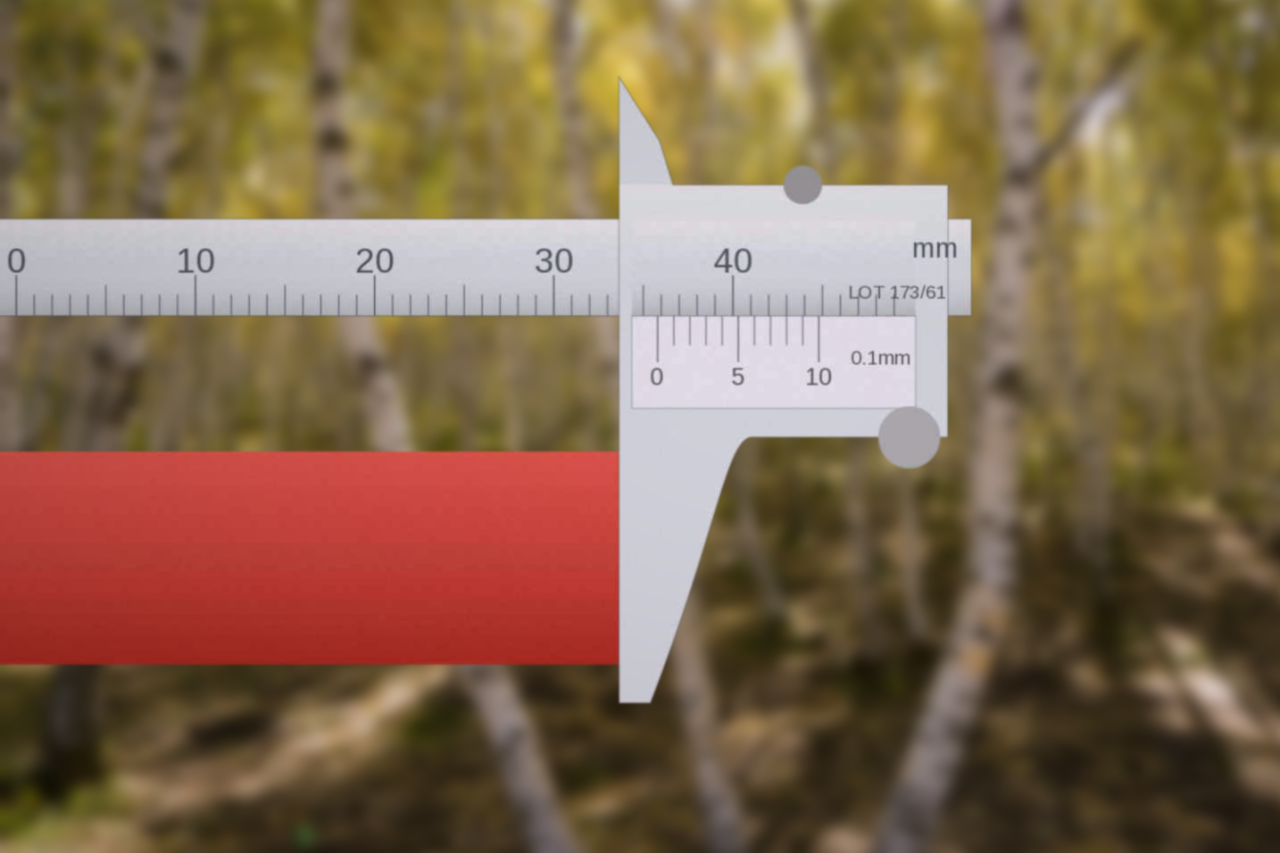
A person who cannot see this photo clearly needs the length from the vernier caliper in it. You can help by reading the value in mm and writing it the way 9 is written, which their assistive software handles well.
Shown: 35.8
